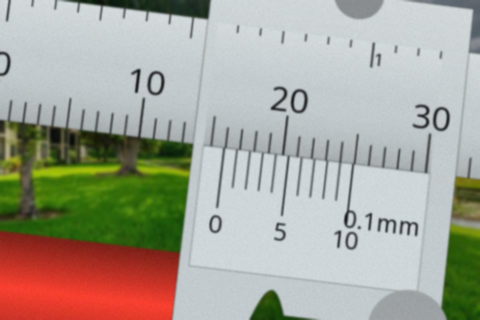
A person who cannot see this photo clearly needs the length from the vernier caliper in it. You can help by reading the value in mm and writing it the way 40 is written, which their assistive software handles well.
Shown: 15.9
